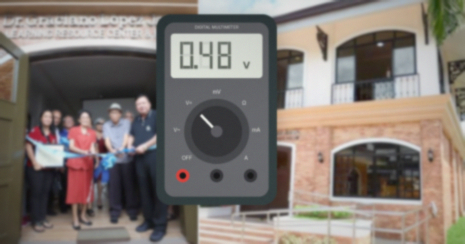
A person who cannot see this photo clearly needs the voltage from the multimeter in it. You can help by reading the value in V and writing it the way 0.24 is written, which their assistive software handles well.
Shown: 0.48
